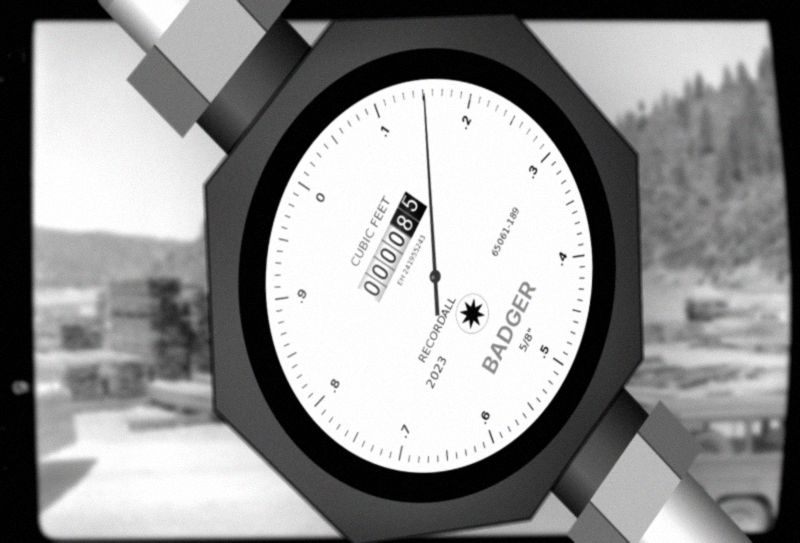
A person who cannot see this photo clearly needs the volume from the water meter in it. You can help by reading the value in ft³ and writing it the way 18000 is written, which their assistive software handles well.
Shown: 85.15
